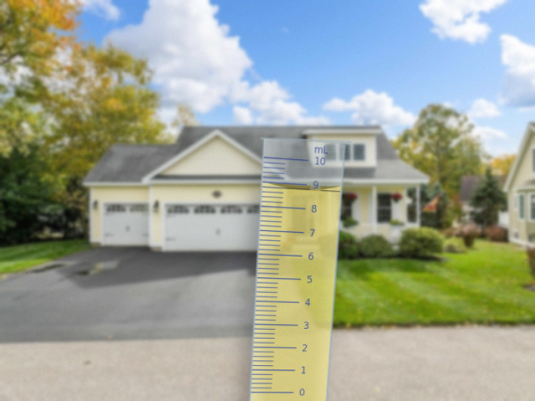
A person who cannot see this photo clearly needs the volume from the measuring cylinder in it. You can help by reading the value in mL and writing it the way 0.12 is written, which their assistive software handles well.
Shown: 8.8
